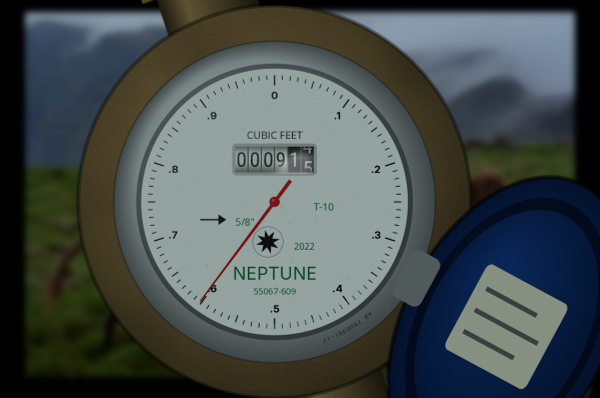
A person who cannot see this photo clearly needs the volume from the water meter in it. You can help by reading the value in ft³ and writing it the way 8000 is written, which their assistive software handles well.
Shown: 914.60
